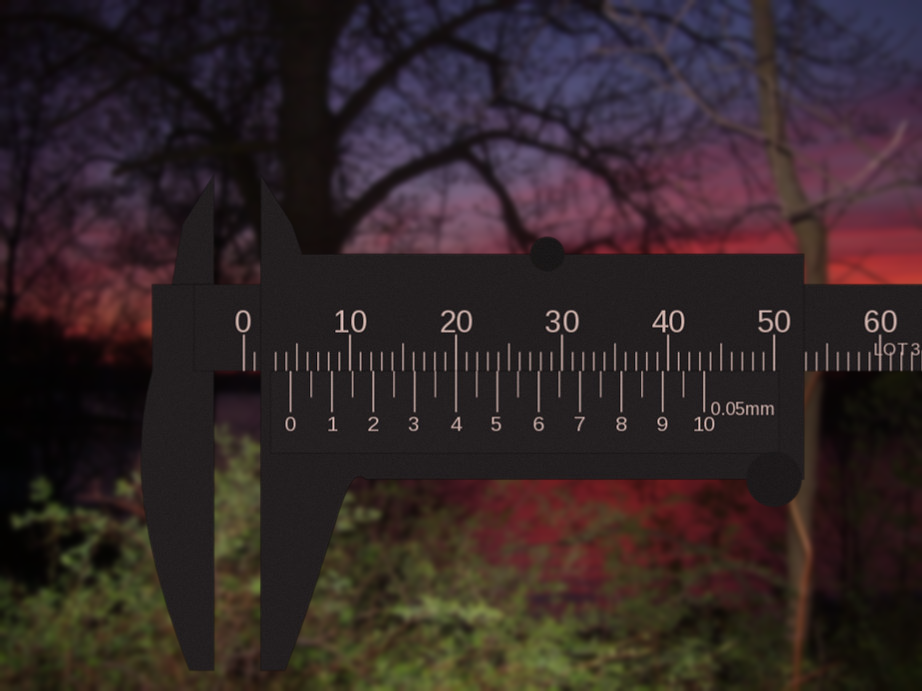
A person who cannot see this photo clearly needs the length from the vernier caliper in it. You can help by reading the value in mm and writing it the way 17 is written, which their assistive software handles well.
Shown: 4.4
